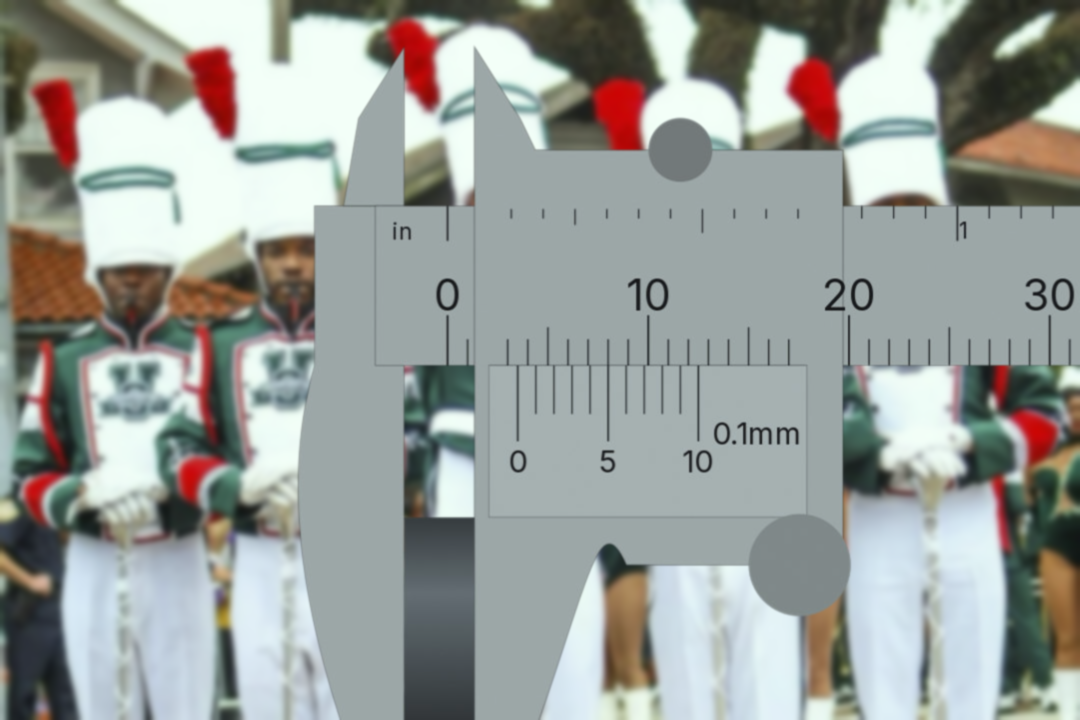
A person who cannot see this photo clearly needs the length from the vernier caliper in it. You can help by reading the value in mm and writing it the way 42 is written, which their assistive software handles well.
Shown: 3.5
